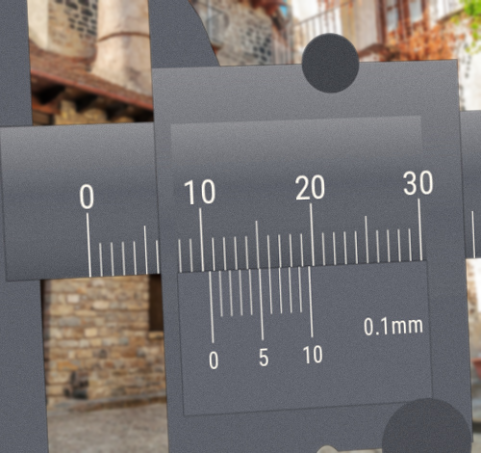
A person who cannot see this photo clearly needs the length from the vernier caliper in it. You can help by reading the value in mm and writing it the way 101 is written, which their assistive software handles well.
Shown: 10.6
